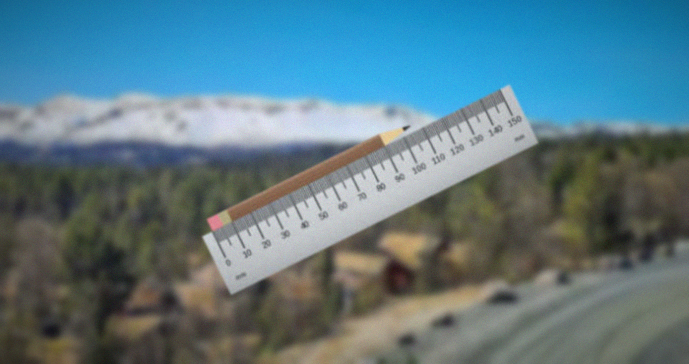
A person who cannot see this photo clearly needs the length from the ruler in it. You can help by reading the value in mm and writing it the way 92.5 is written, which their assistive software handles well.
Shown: 105
